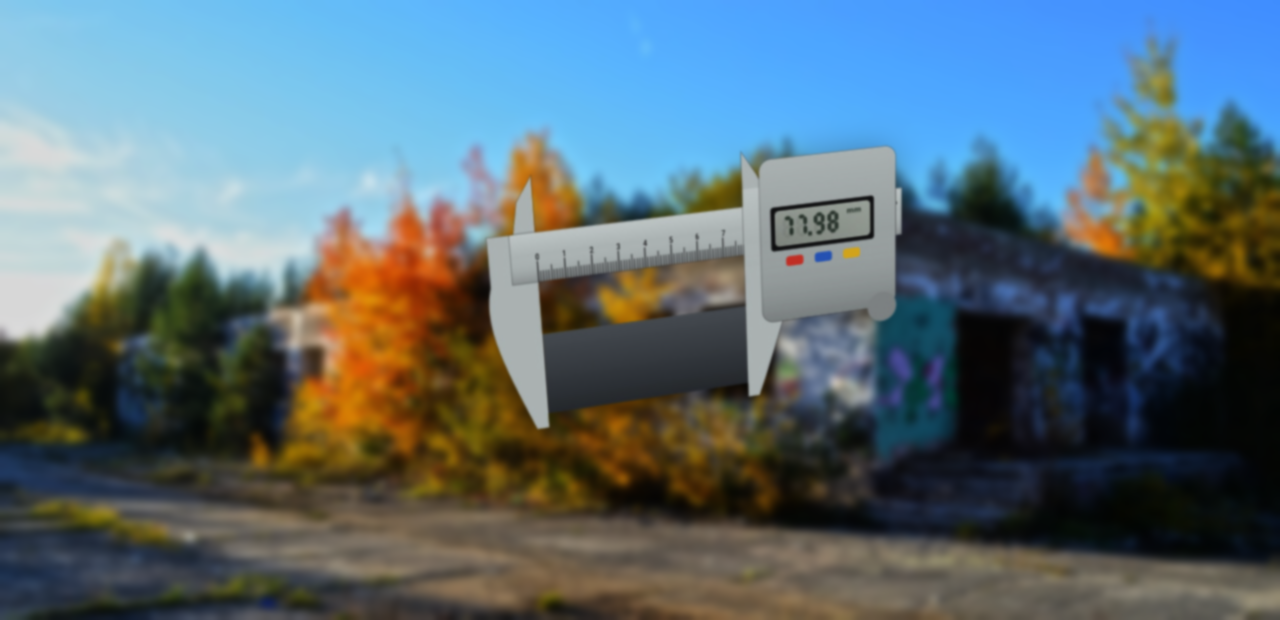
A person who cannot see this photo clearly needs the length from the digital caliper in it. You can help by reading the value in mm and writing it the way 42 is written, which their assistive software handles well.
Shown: 77.98
